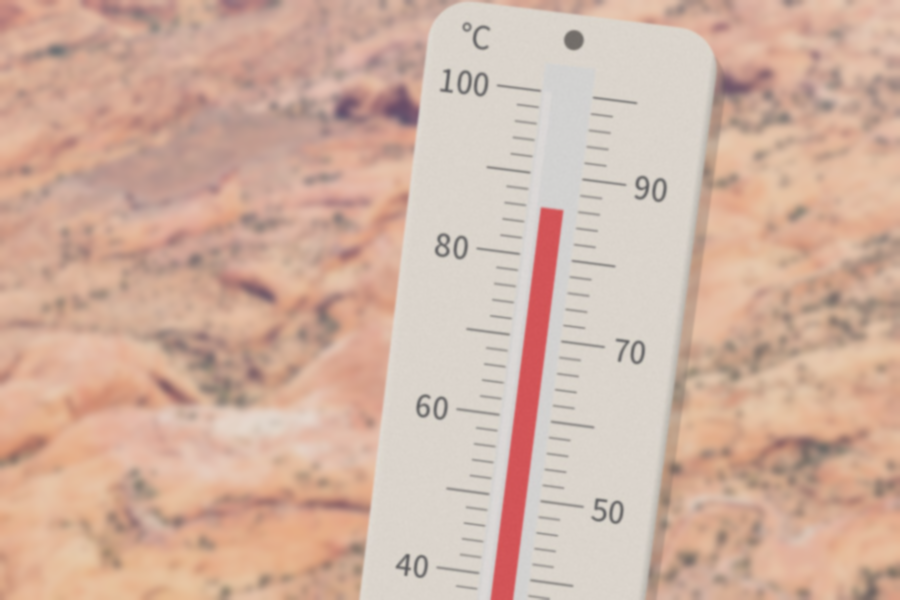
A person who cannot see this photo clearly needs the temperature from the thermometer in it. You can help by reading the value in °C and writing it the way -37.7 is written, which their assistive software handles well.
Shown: 86
